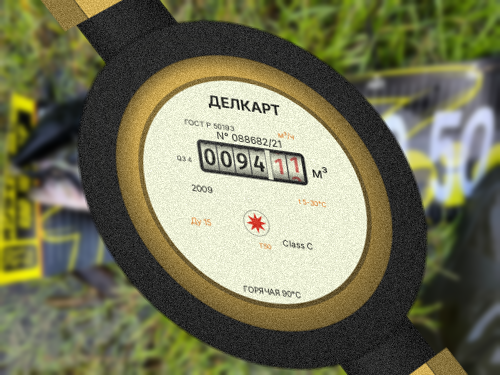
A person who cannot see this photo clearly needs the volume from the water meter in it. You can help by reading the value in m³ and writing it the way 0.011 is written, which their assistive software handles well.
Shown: 94.11
